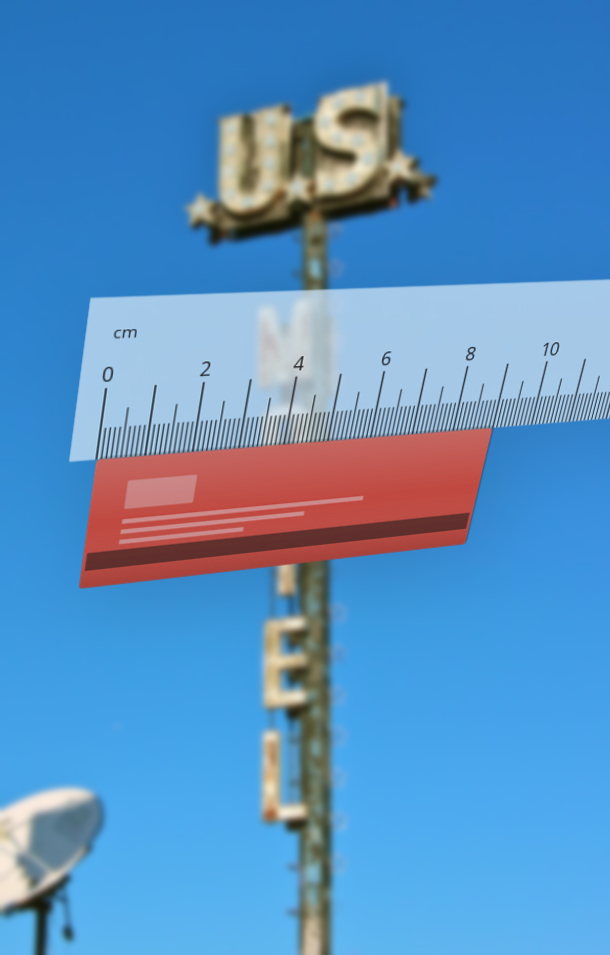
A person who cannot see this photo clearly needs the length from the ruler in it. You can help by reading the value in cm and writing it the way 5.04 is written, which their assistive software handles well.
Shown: 9
